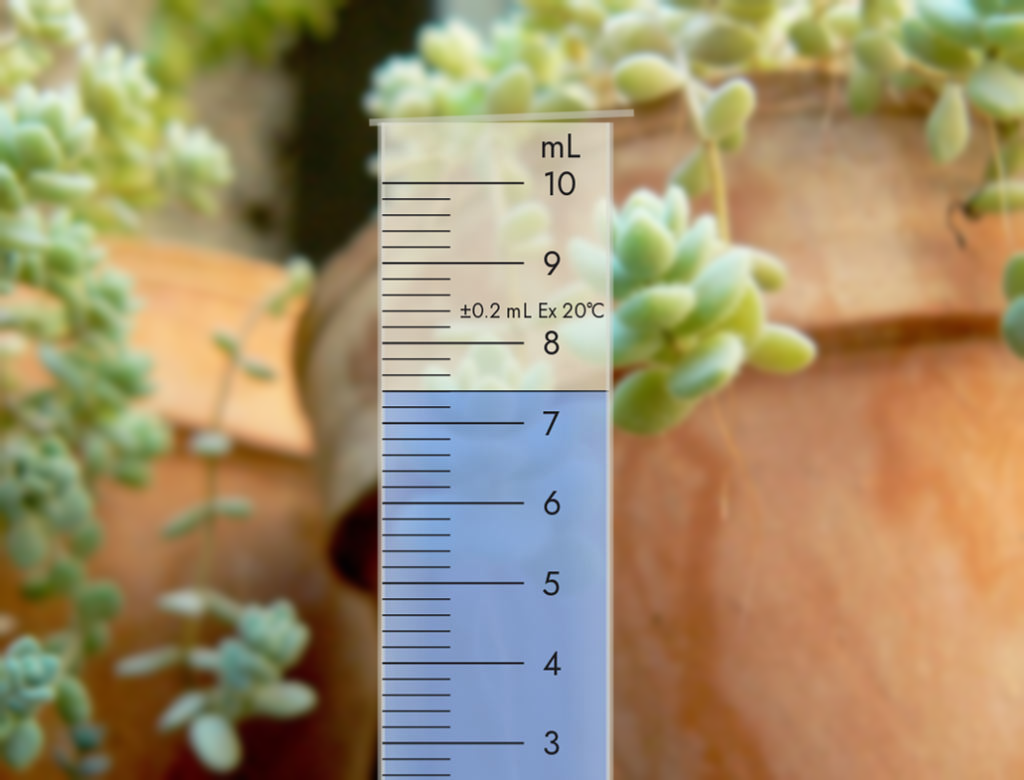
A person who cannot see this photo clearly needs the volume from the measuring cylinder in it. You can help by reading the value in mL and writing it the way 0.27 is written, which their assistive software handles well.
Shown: 7.4
